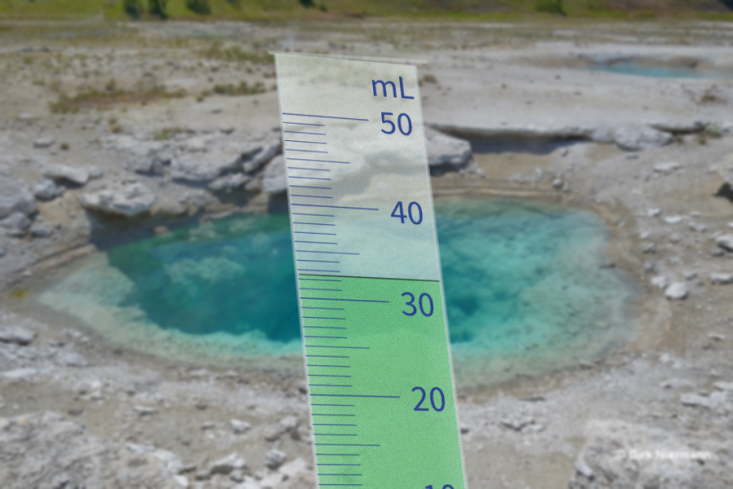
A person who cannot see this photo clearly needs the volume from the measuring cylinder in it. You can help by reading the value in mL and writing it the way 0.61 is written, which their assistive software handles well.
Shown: 32.5
